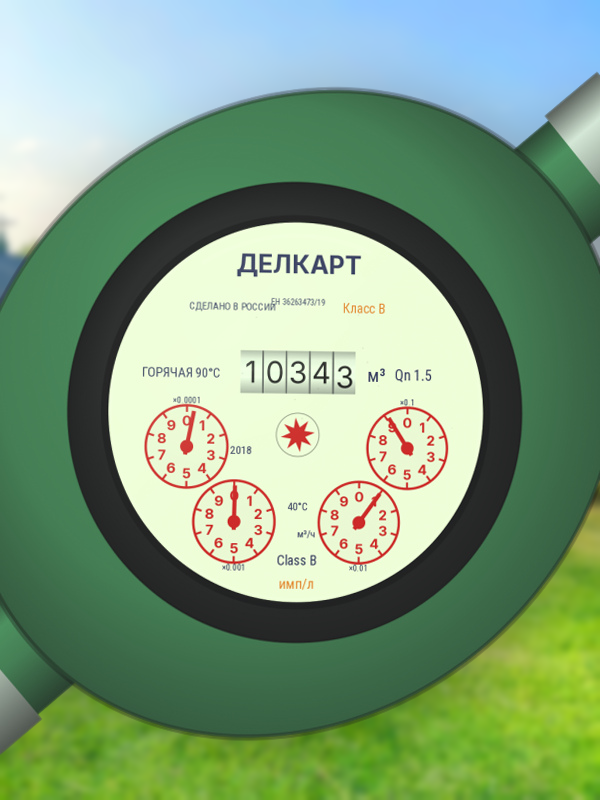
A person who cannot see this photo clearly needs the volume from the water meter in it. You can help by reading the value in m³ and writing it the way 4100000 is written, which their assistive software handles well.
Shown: 10342.9100
